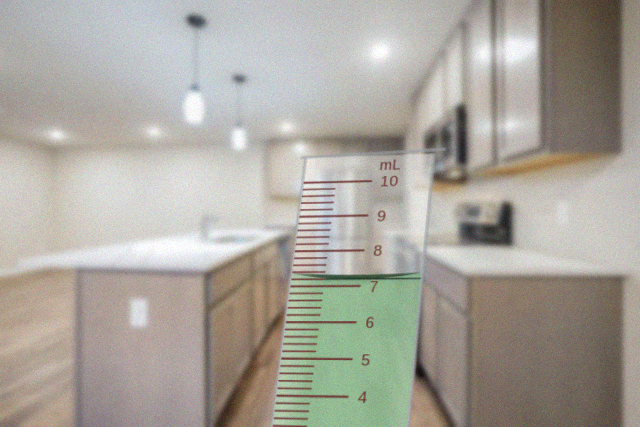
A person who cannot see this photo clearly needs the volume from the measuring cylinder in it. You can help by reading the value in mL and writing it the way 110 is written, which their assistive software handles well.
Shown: 7.2
